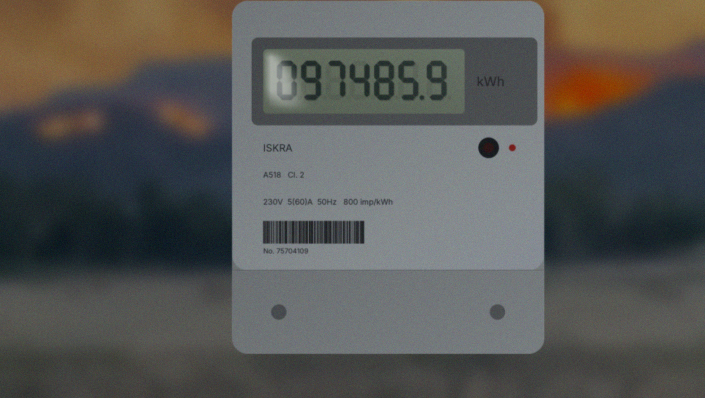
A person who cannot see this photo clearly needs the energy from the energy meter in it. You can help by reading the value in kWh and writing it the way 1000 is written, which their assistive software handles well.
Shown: 97485.9
